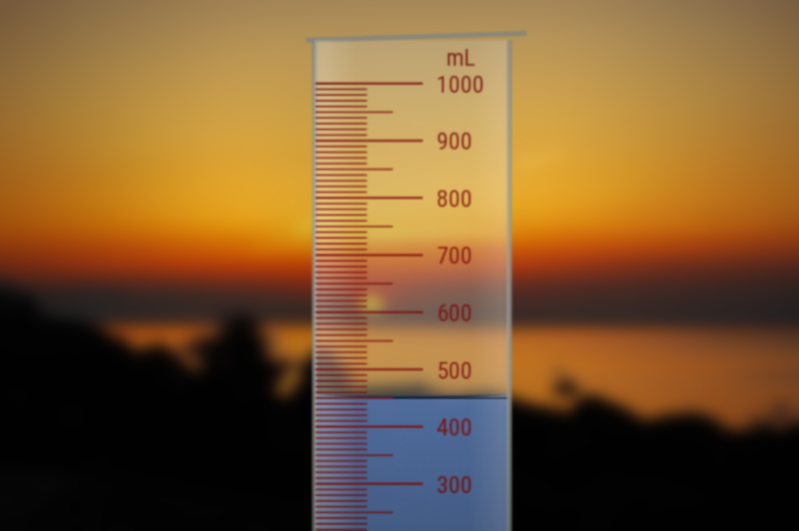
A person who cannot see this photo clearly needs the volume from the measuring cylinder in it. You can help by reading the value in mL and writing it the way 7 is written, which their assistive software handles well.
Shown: 450
